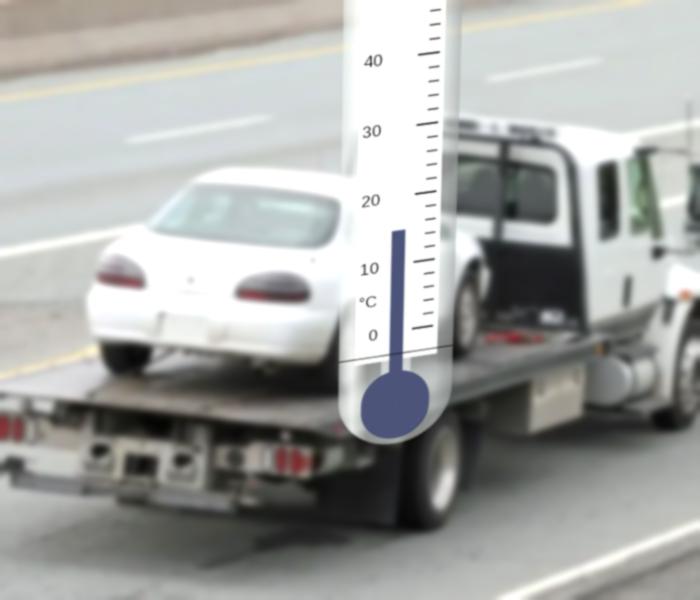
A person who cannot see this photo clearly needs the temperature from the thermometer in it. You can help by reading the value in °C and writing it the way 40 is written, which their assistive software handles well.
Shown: 15
